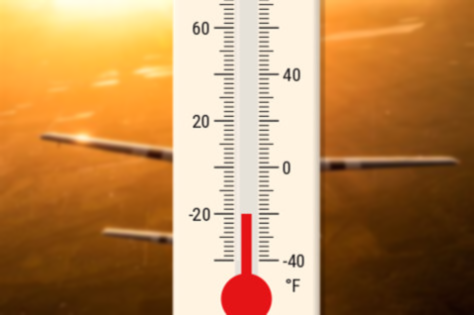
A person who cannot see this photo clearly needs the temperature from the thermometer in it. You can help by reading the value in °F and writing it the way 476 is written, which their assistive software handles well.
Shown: -20
